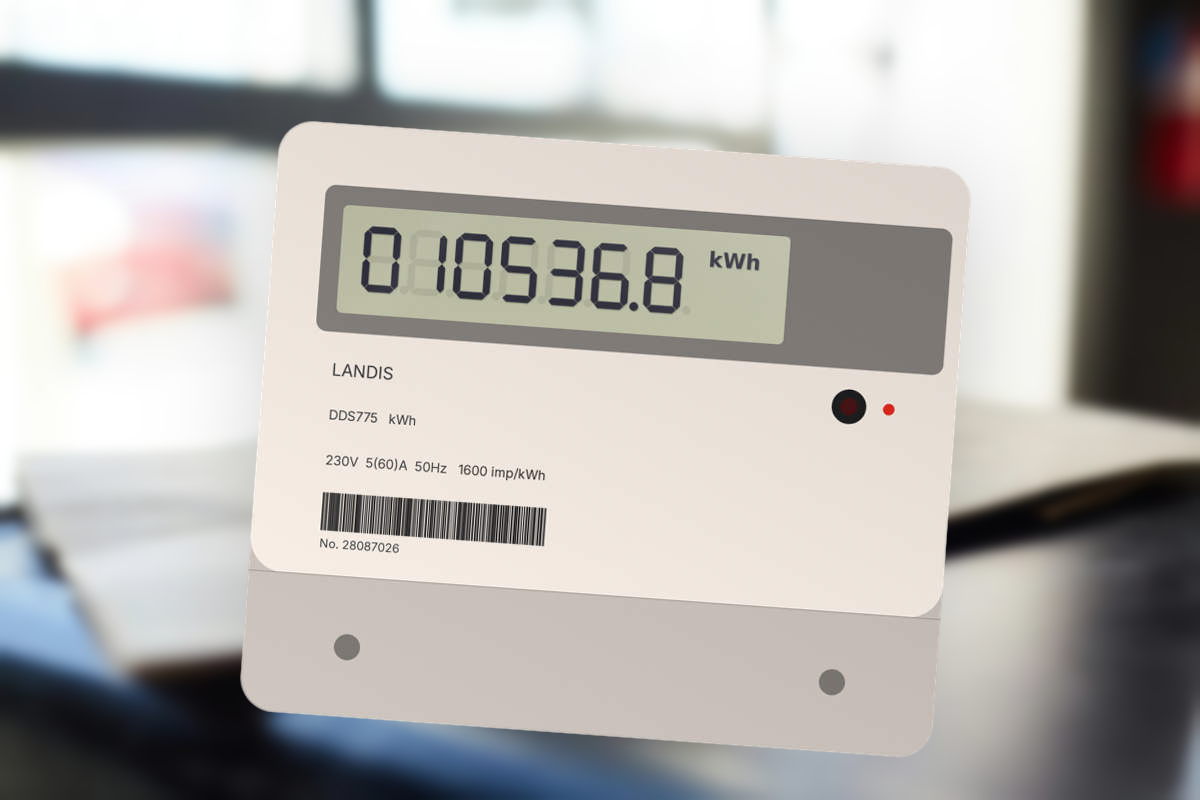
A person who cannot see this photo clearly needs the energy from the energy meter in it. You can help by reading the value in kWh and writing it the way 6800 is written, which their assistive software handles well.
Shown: 10536.8
